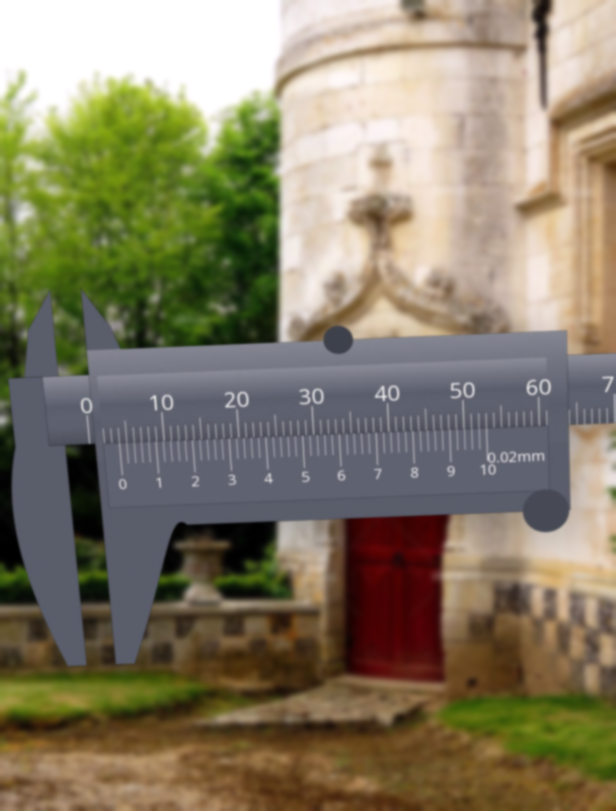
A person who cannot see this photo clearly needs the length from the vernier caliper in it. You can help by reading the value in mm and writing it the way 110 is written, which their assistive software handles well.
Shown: 4.0
